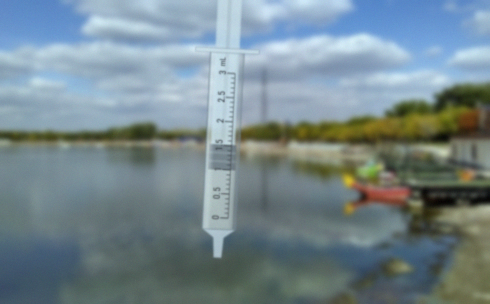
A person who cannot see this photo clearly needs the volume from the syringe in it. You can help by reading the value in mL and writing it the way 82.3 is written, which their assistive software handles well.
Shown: 1
